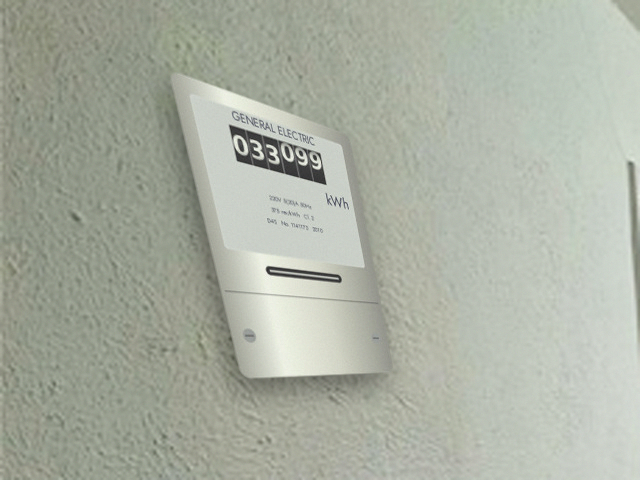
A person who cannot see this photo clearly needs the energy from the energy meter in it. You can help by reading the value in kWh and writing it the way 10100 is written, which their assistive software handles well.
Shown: 33099
